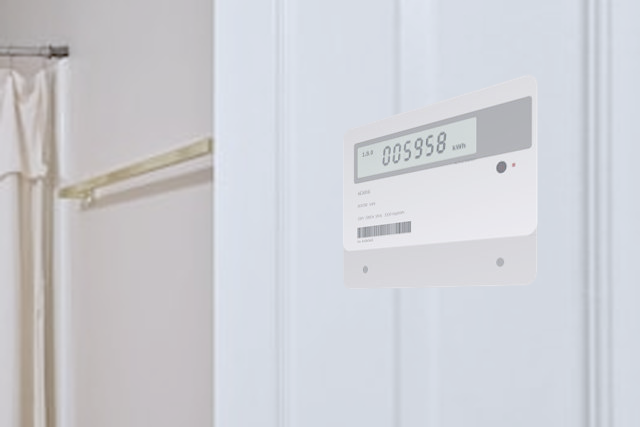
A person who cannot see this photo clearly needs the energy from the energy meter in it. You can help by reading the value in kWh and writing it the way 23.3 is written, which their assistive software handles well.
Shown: 5958
